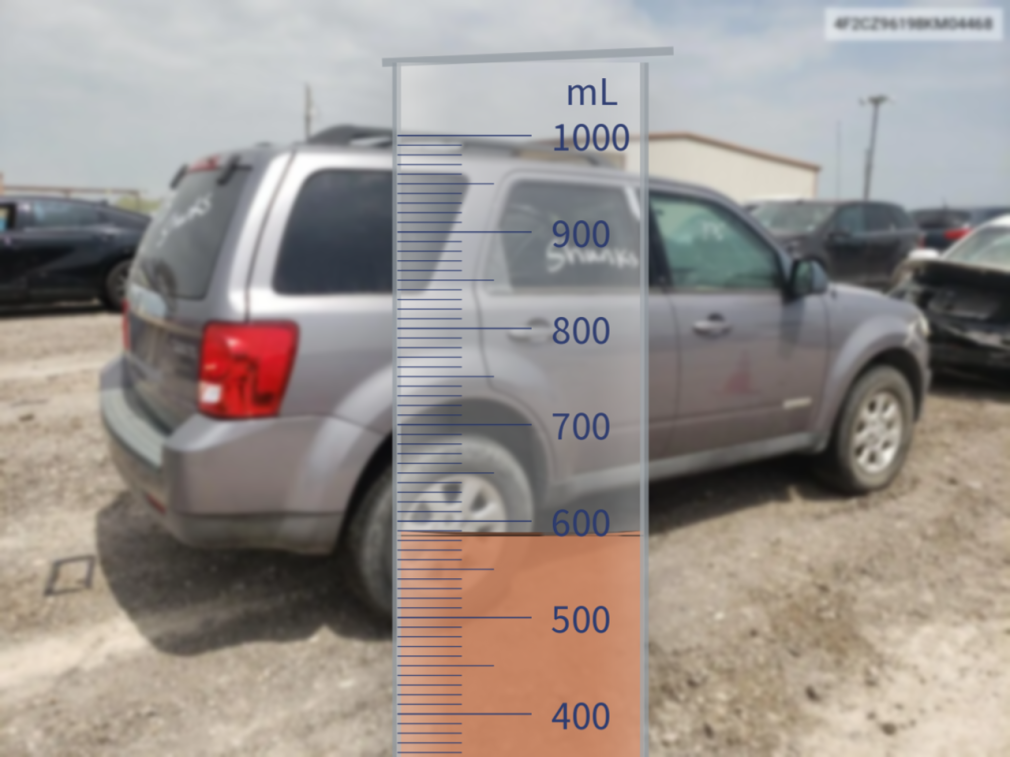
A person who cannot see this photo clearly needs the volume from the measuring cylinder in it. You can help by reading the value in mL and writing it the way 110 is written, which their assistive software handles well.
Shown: 585
